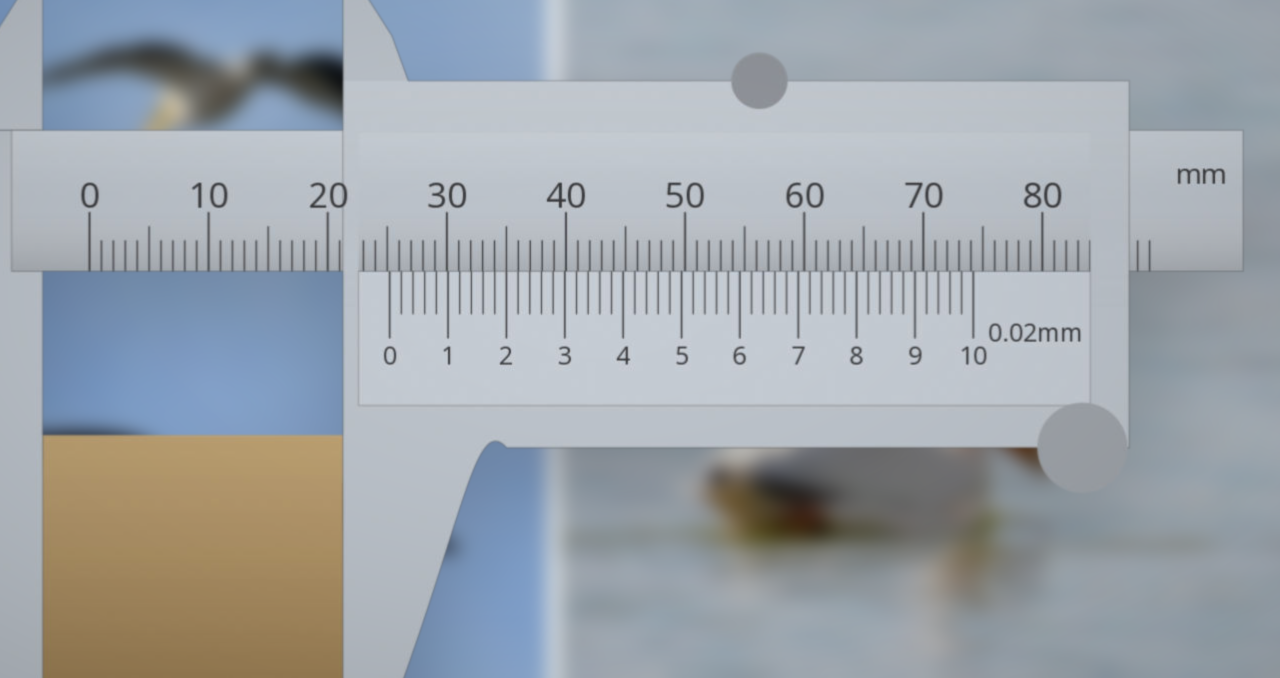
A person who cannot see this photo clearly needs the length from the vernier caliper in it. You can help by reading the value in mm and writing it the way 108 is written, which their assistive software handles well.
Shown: 25.2
